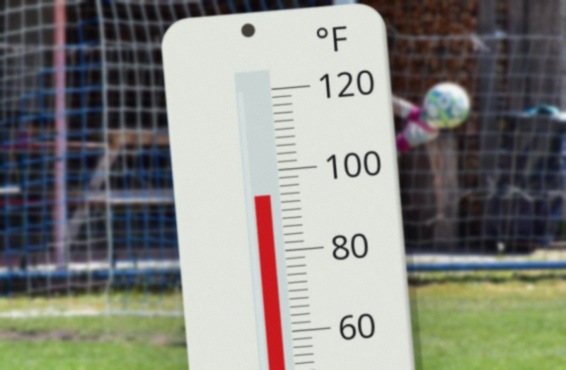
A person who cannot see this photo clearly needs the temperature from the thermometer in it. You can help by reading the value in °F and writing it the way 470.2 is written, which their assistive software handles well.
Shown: 94
